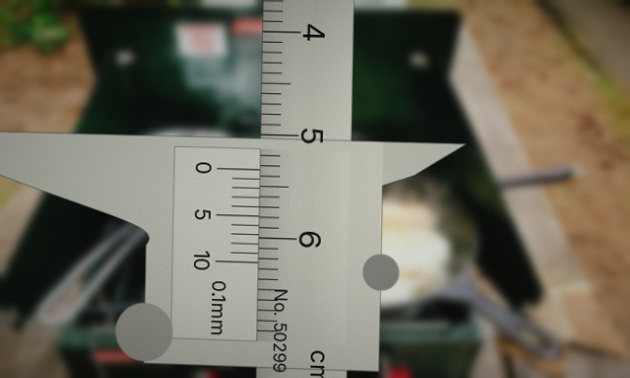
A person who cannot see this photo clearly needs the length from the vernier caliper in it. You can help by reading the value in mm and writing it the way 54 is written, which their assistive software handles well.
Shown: 53.4
